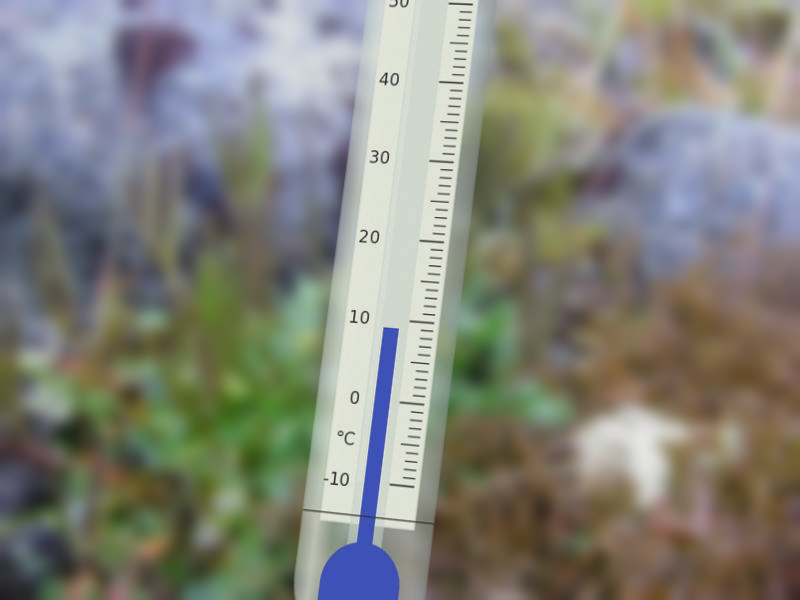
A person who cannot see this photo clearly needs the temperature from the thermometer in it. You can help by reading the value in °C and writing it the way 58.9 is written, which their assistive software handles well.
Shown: 9
